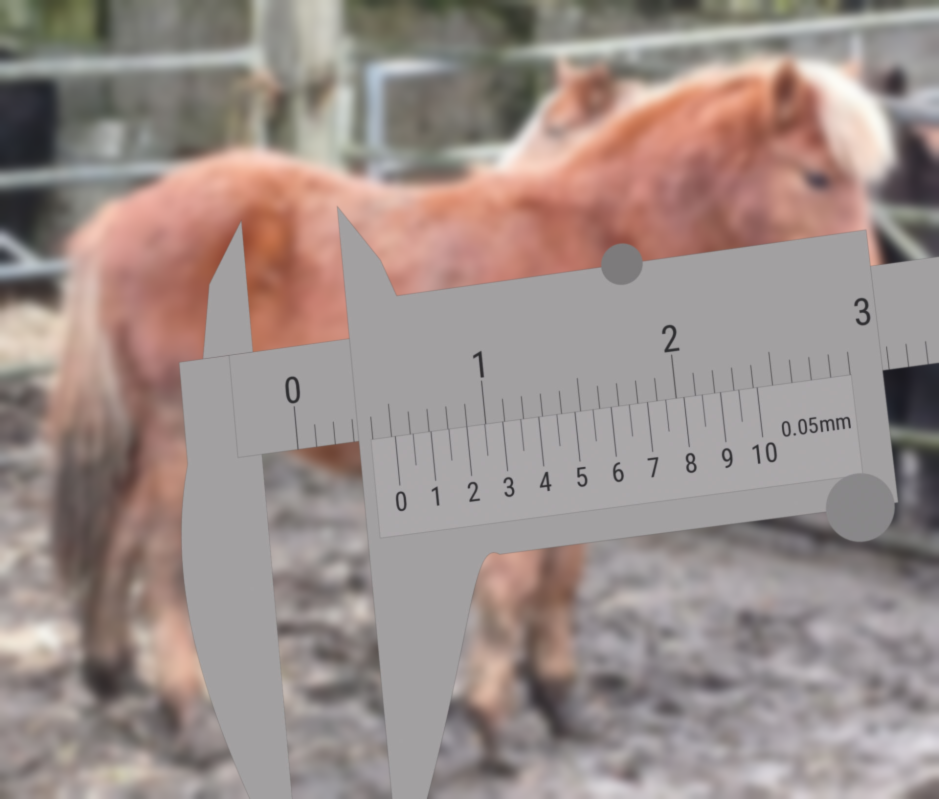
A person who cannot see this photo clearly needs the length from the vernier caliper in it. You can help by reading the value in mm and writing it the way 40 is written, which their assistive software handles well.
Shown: 5.2
